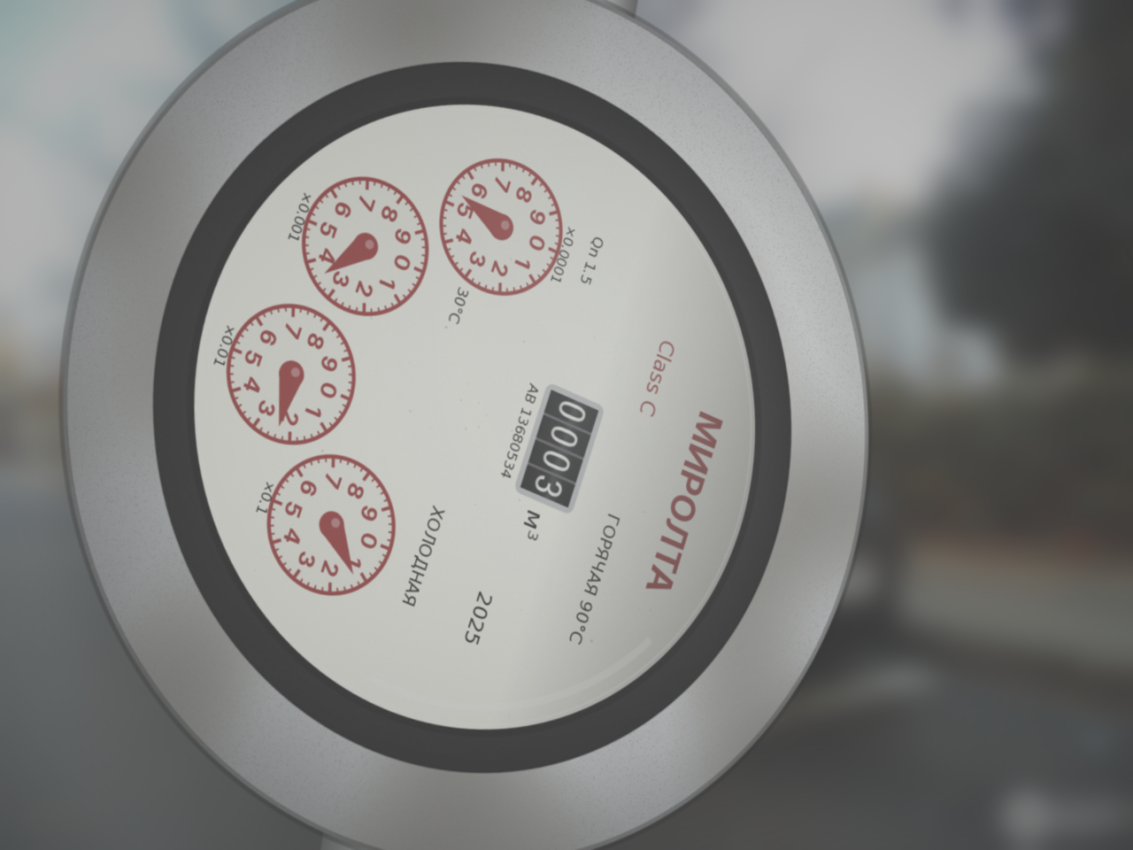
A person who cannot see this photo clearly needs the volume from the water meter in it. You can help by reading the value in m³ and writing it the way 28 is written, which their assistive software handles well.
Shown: 3.1235
